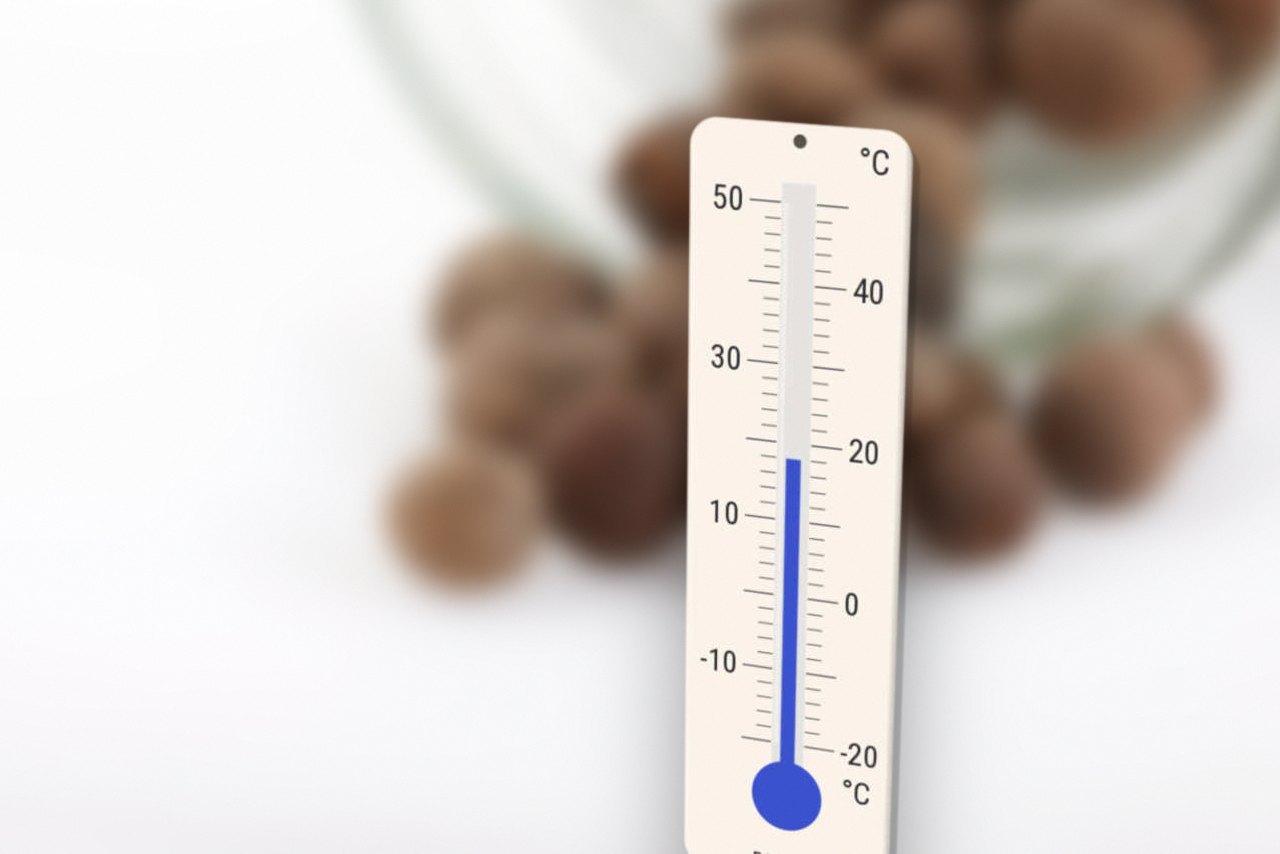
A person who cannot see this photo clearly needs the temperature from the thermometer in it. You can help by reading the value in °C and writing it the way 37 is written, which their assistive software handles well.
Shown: 18
